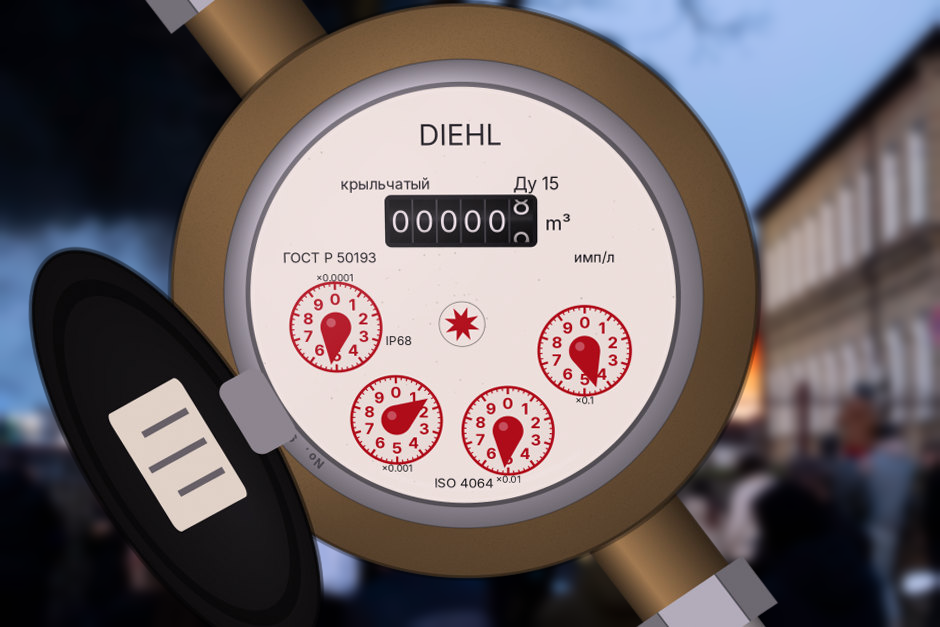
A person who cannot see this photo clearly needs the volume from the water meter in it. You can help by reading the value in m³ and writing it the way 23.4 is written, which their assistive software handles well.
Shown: 8.4515
